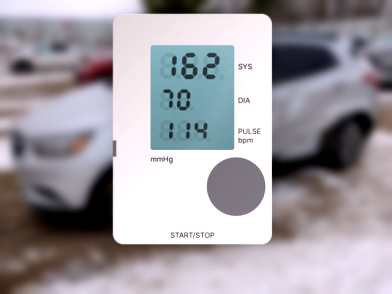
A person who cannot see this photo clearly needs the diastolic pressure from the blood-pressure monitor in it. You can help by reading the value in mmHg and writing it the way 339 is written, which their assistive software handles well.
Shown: 70
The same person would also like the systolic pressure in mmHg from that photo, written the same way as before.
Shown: 162
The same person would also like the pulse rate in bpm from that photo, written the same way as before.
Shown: 114
